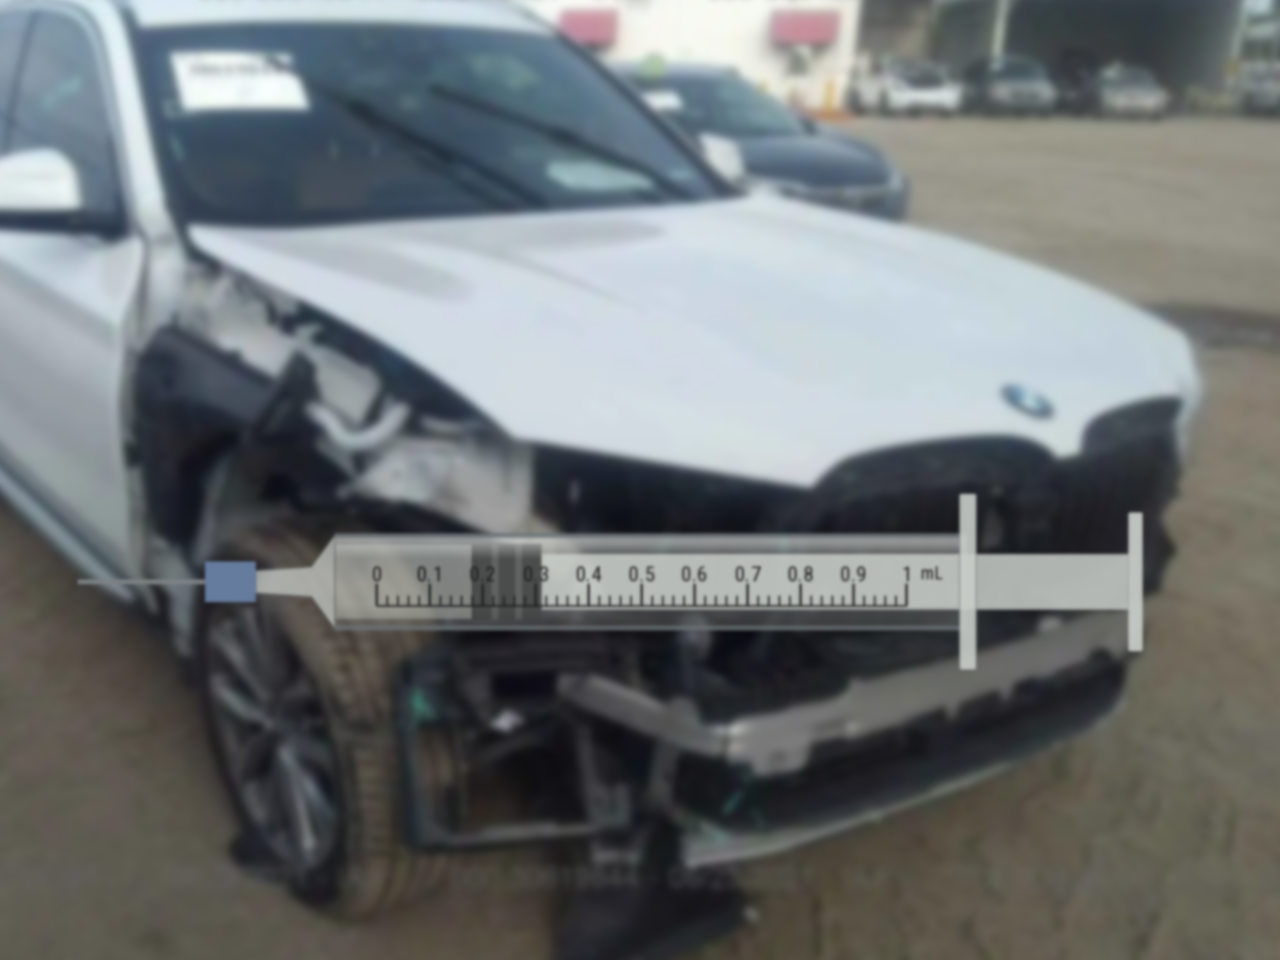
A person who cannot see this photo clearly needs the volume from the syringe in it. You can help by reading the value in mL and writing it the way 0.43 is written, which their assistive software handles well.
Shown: 0.18
